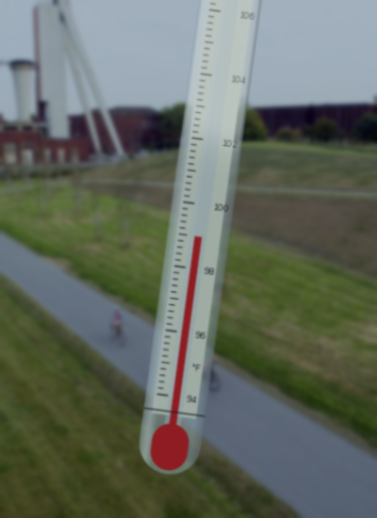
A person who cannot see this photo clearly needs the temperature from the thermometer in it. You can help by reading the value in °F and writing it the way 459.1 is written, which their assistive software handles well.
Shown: 99
